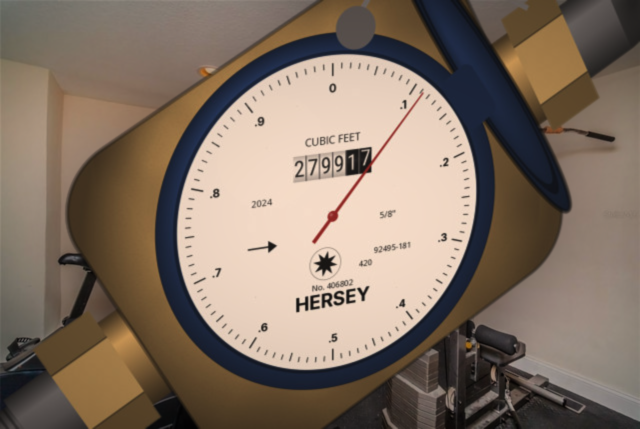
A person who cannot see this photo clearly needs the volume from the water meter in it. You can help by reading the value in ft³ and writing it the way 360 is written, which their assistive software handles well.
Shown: 279917.11
